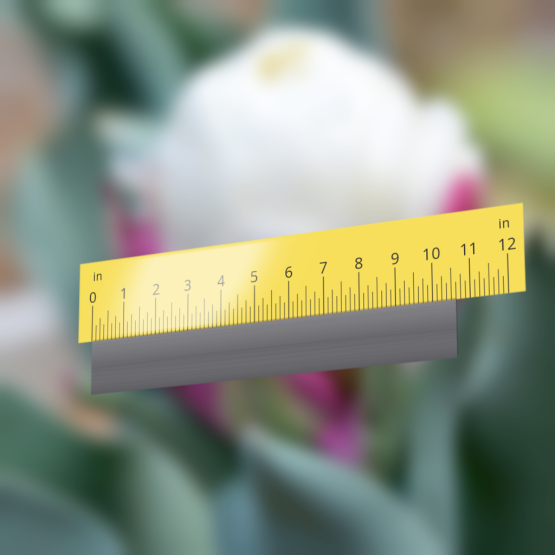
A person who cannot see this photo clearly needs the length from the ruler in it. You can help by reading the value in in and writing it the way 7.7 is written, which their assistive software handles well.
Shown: 10.625
